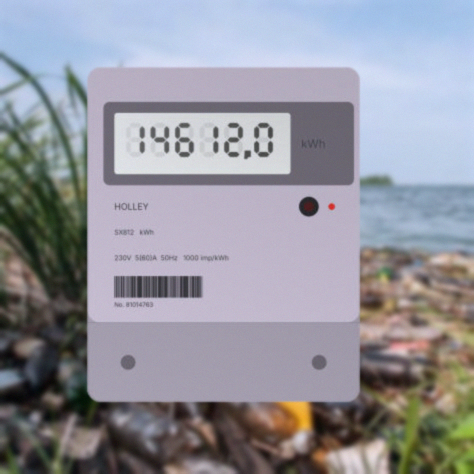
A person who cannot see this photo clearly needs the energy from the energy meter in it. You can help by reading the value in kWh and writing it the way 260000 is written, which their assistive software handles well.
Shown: 14612.0
